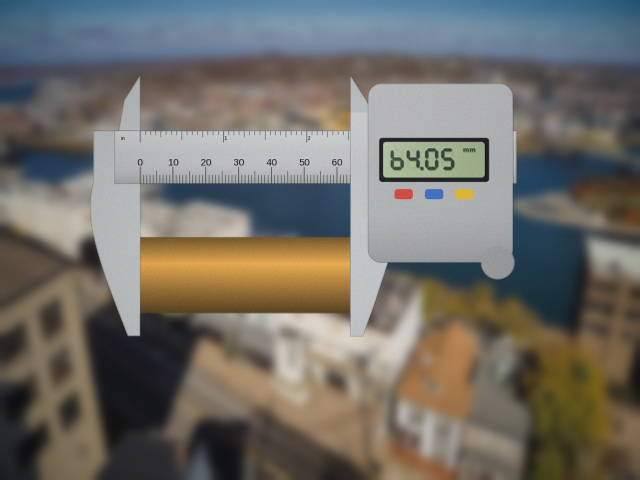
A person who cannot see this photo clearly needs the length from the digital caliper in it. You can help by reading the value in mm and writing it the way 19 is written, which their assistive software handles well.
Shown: 64.05
